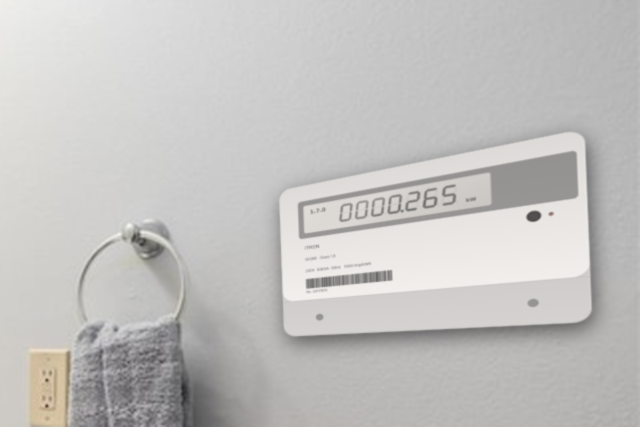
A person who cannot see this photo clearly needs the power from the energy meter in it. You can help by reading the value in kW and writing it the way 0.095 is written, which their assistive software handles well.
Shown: 0.265
